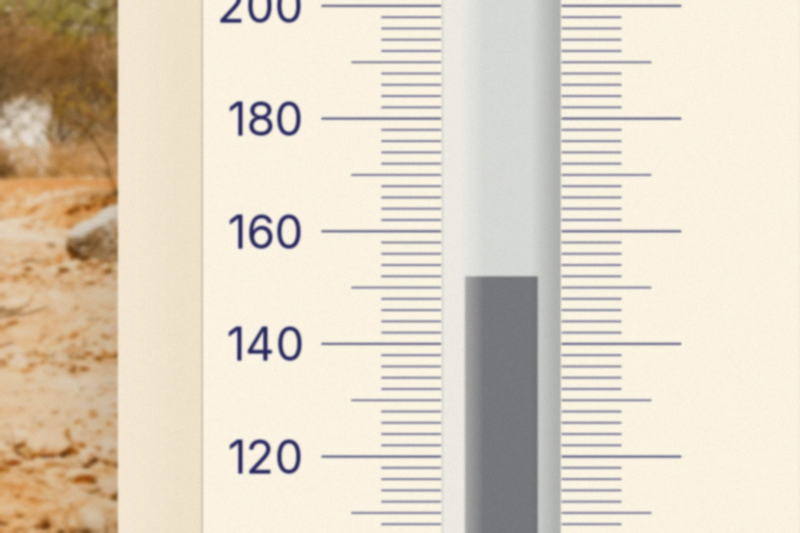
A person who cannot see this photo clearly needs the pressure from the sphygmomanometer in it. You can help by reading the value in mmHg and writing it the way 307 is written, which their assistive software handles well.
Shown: 152
